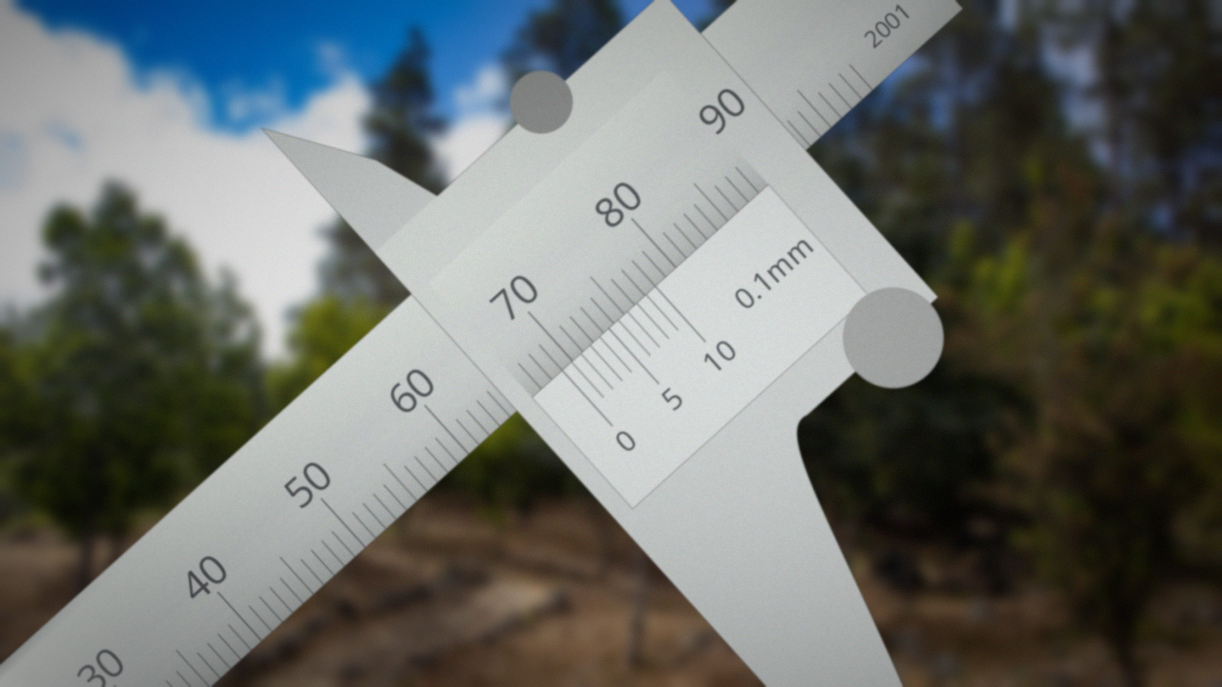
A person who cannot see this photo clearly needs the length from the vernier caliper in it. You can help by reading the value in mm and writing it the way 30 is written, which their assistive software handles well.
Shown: 69.0
